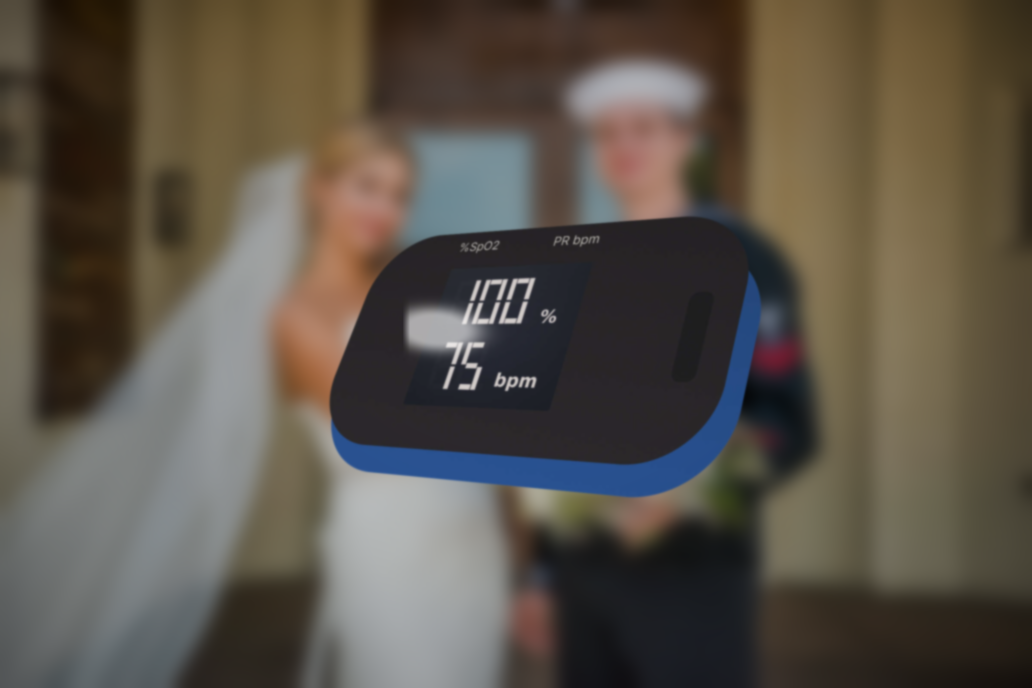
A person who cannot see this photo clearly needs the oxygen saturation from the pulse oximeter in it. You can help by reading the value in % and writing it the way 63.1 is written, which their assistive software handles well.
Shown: 100
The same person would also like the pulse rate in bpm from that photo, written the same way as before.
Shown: 75
